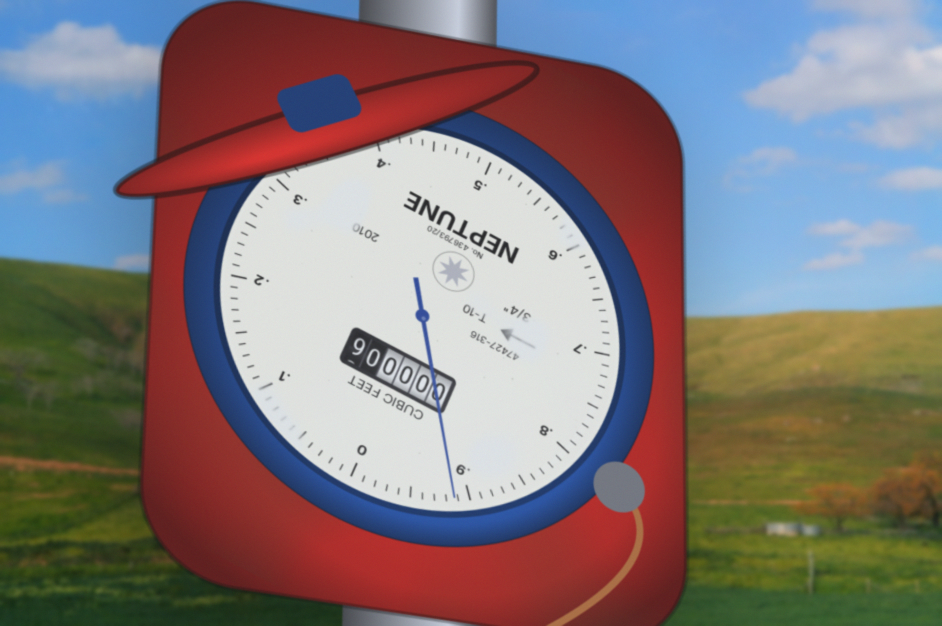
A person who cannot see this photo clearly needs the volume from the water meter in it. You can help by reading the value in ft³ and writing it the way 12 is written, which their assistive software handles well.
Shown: 5.91
